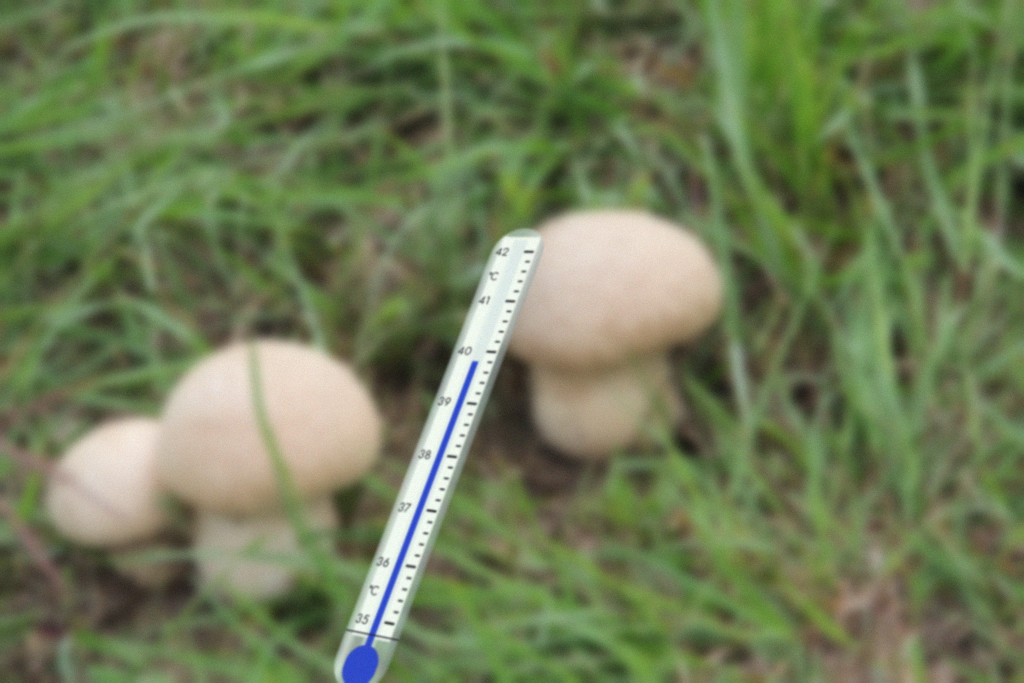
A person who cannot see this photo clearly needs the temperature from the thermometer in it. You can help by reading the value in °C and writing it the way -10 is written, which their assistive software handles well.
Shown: 39.8
